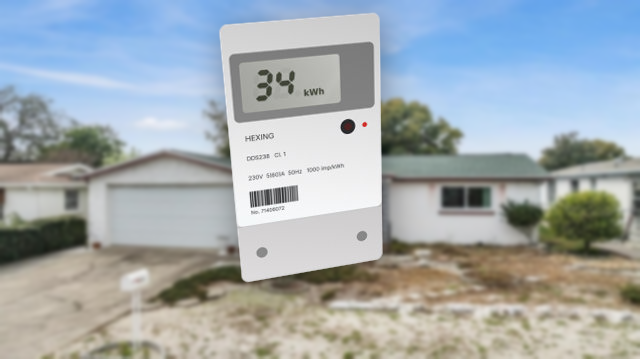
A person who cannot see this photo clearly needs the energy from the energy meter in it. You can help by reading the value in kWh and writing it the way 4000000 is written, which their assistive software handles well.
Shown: 34
